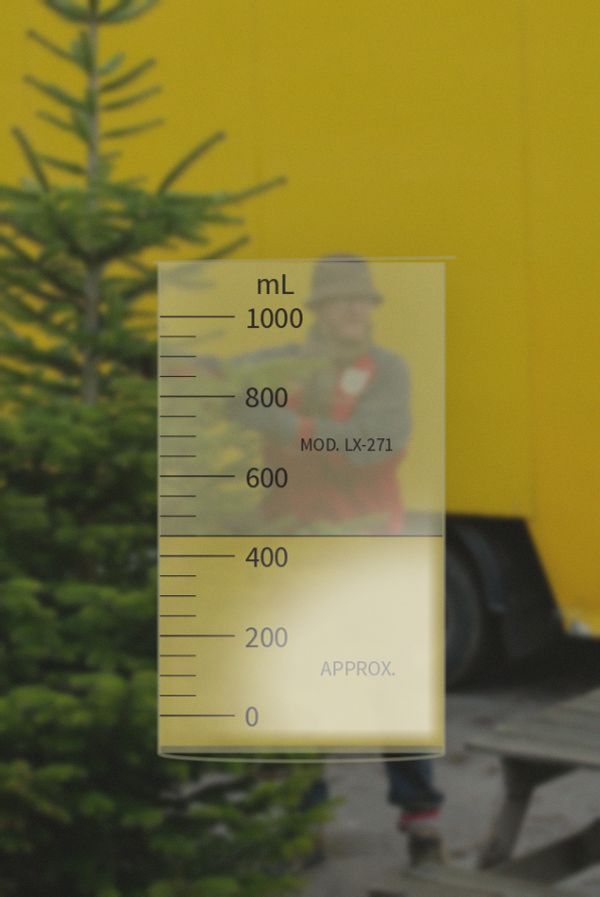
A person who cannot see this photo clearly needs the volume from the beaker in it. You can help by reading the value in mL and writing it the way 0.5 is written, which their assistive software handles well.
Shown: 450
